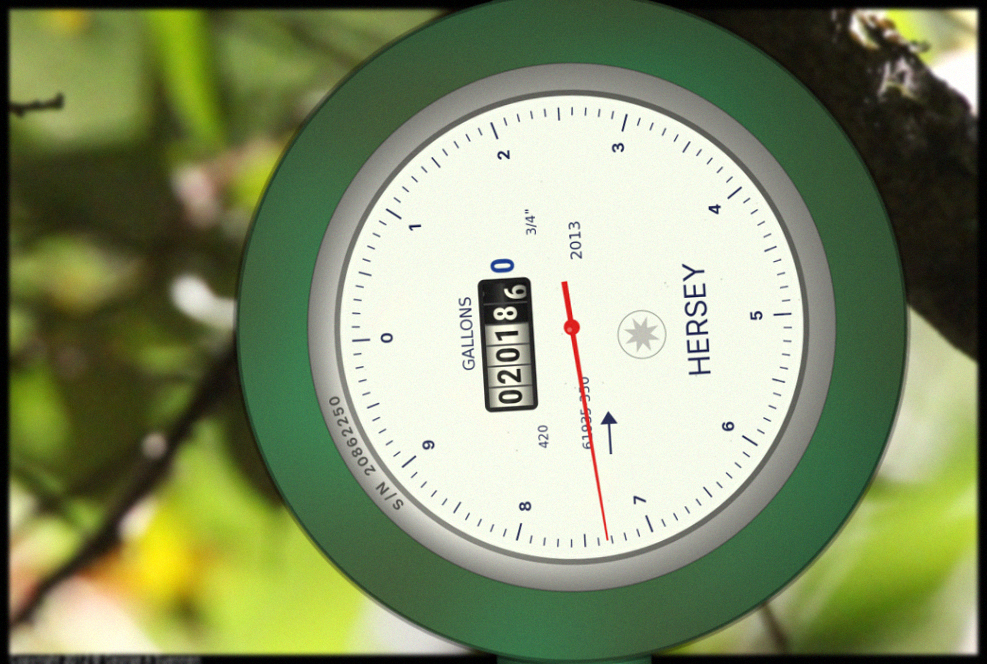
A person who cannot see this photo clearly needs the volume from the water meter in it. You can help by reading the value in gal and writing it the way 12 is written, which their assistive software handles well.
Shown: 201857.3
